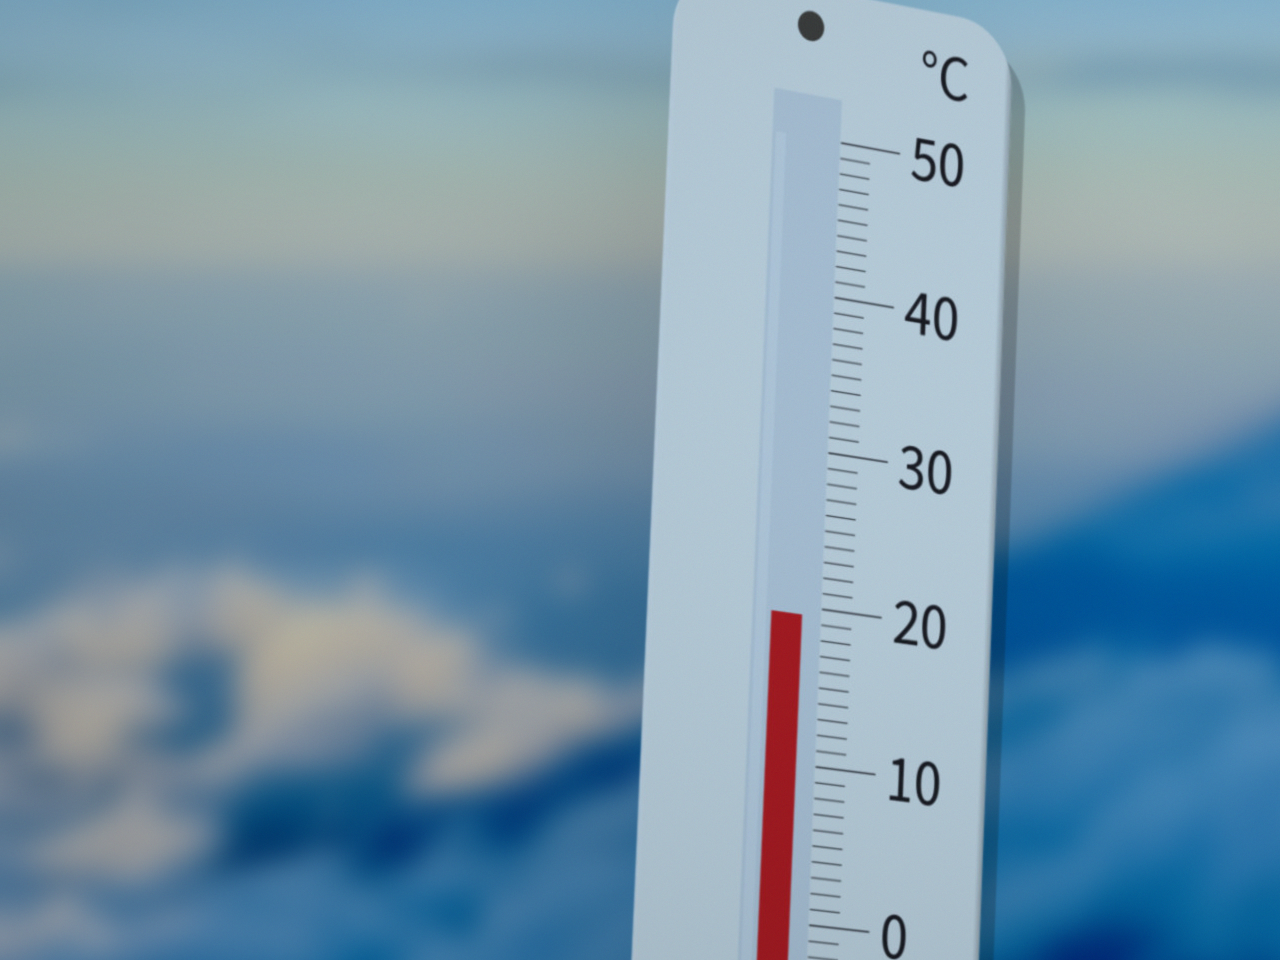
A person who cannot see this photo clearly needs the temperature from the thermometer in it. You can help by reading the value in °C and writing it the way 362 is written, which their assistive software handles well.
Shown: 19.5
